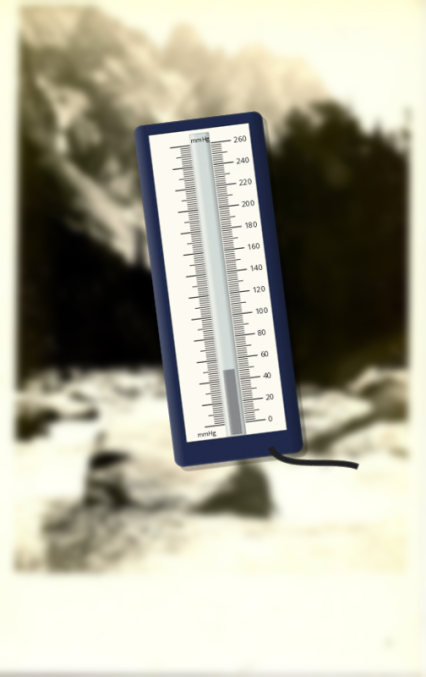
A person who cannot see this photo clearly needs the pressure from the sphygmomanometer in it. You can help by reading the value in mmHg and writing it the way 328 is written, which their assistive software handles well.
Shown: 50
